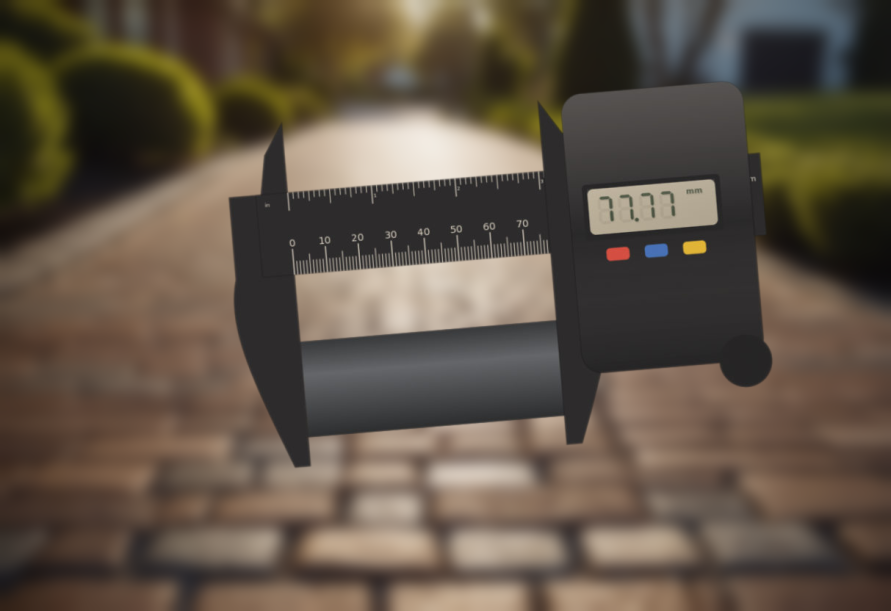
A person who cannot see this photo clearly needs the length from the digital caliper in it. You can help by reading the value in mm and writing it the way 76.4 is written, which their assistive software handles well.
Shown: 77.77
